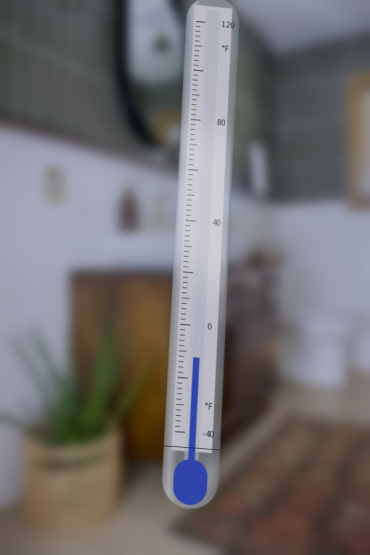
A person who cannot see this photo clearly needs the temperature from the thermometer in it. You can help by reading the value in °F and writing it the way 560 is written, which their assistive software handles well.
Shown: -12
